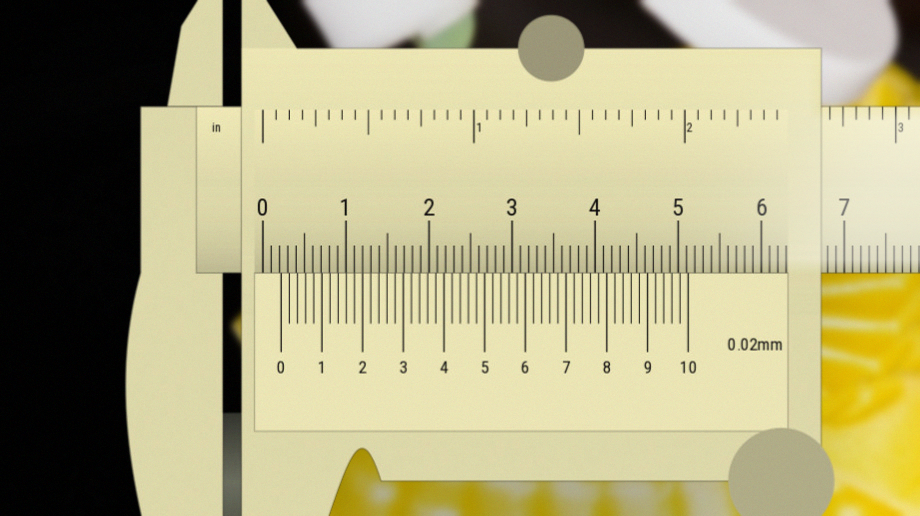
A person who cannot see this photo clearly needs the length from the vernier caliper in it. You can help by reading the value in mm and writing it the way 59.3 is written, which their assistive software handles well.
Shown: 2.2
